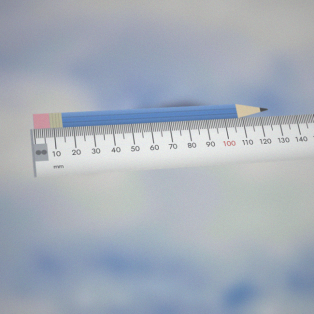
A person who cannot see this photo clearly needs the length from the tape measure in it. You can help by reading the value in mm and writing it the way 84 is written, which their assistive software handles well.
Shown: 125
